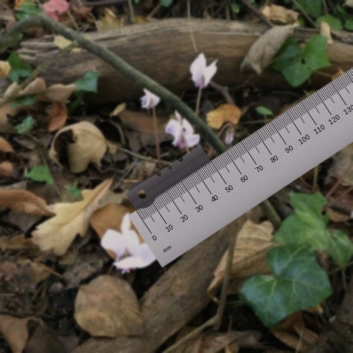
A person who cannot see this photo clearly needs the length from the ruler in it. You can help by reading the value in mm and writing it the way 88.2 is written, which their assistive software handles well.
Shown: 50
